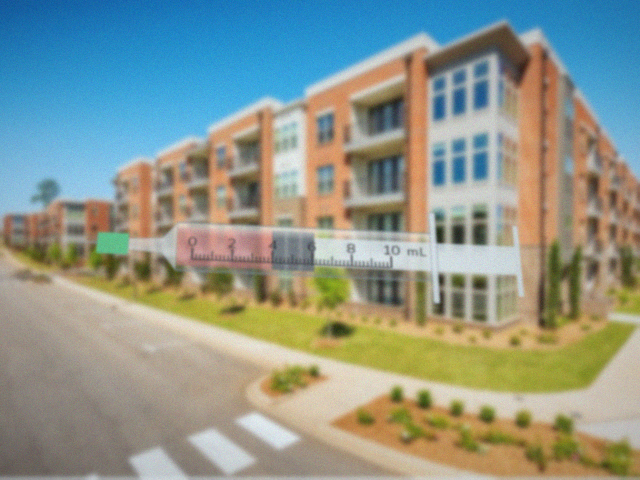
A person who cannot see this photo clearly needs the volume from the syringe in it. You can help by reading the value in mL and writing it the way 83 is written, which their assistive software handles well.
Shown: 4
